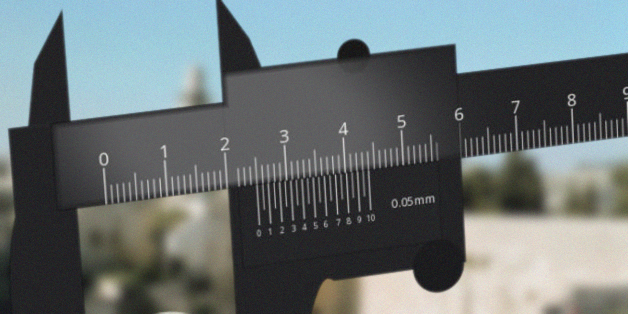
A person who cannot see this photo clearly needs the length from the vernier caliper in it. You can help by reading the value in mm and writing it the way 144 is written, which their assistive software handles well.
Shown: 25.0
